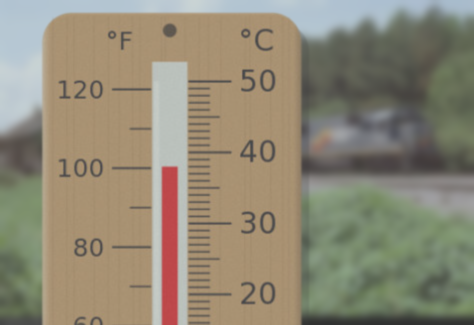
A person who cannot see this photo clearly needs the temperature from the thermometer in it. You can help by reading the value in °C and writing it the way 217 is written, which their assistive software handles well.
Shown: 38
